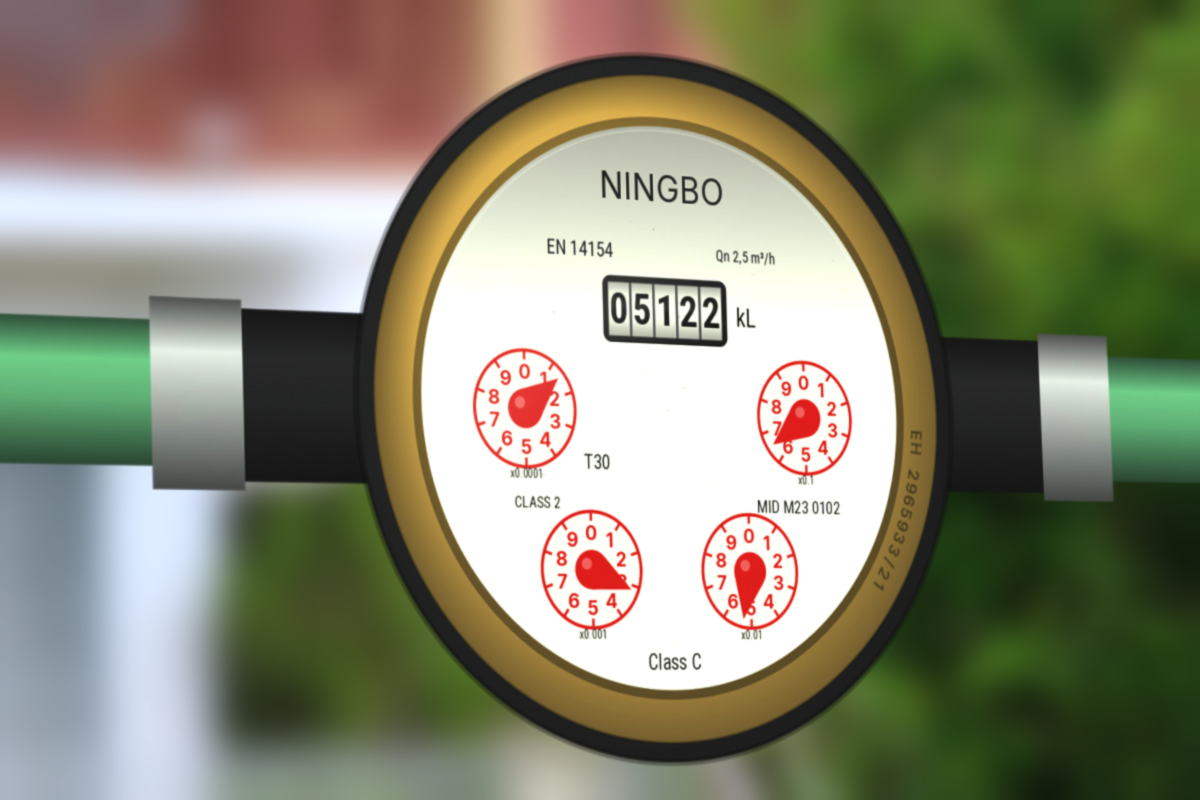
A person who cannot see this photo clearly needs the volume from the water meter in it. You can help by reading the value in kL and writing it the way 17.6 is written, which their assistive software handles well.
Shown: 5122.6531
